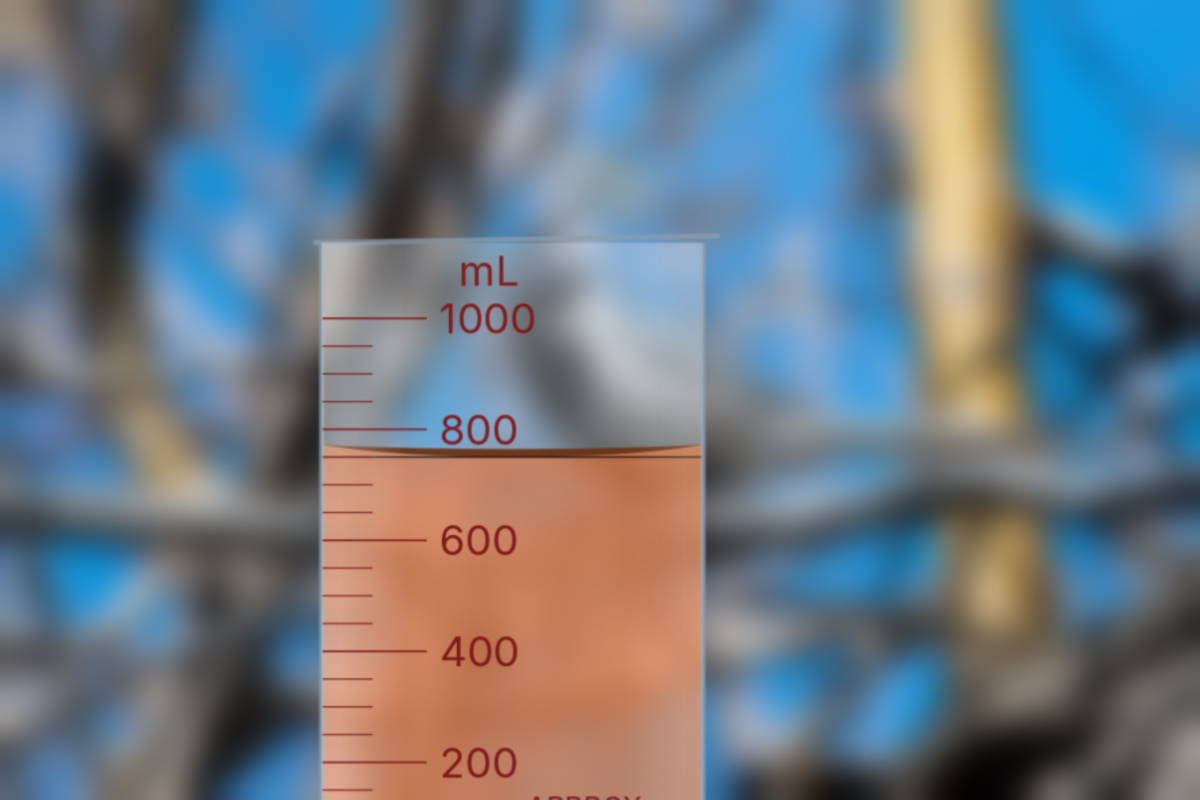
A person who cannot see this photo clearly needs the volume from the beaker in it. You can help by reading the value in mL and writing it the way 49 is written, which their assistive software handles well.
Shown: 750
